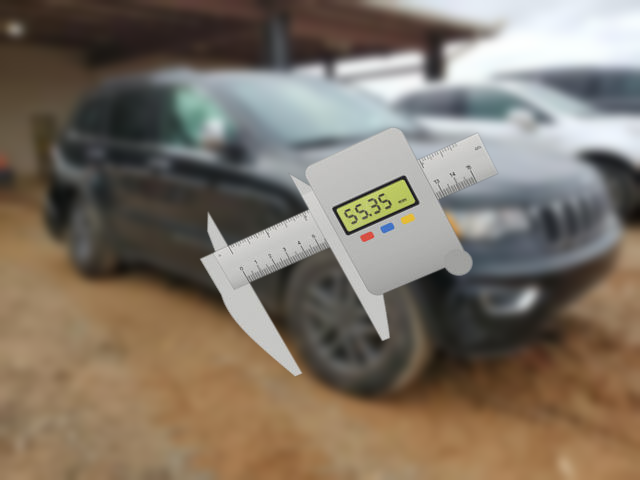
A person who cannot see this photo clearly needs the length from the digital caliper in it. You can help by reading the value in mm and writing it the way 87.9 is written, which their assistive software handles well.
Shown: 55.35
